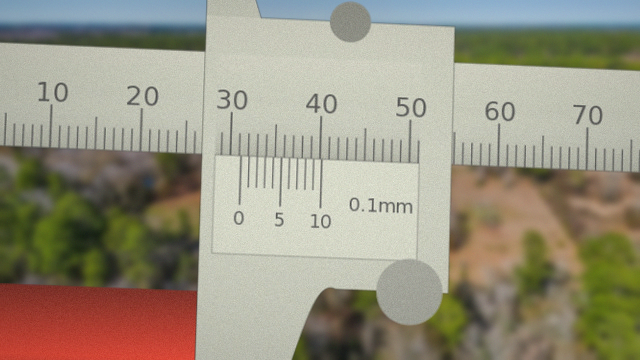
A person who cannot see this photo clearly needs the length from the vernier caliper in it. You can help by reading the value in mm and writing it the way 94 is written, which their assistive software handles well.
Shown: 31.2
